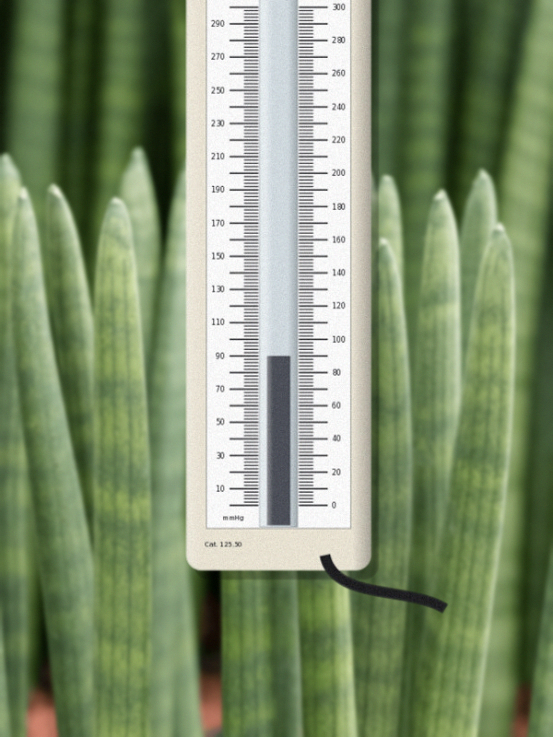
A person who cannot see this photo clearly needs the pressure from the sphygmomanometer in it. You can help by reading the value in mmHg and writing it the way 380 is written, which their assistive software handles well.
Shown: 90
